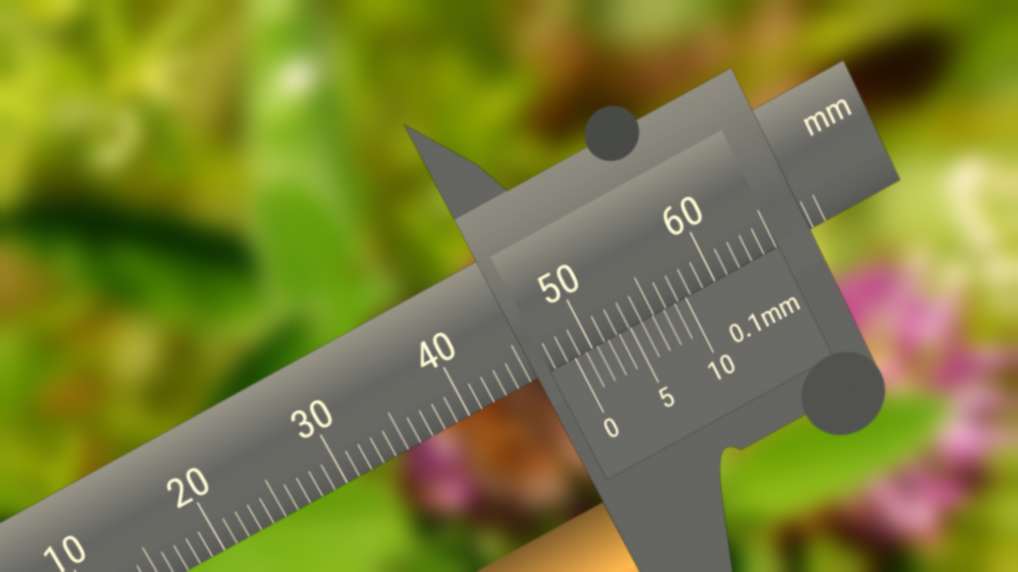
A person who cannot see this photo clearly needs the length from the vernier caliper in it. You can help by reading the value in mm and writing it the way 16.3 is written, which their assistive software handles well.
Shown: 48.6
